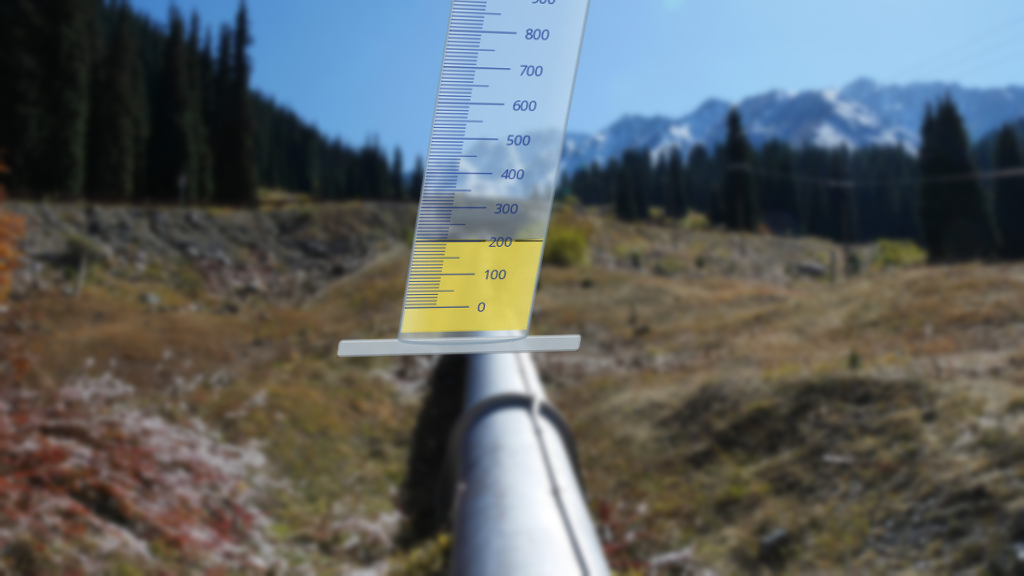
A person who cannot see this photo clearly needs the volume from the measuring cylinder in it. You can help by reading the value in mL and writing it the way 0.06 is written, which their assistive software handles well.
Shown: 200
